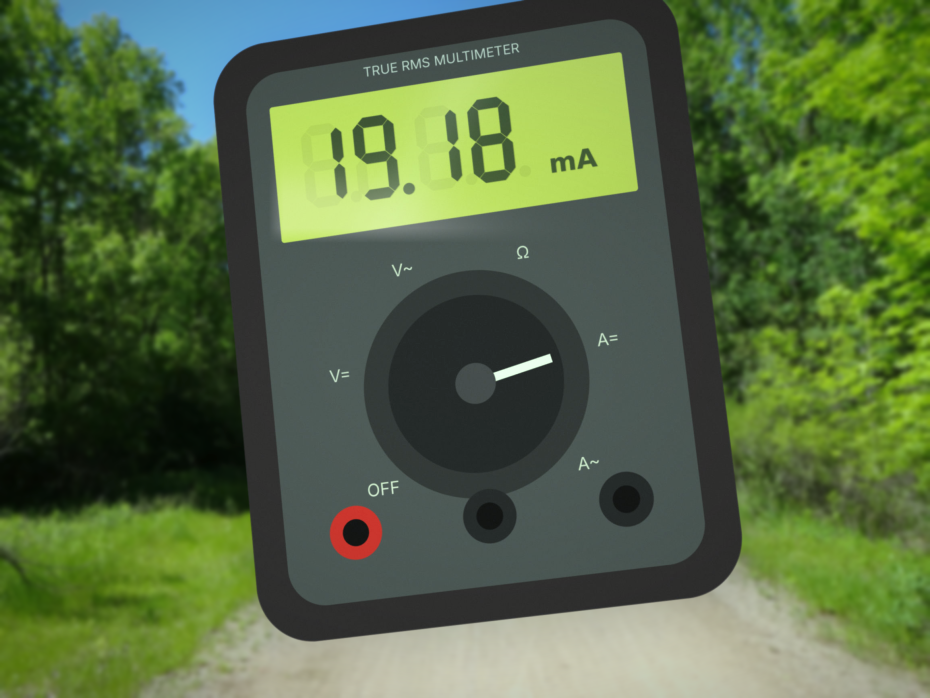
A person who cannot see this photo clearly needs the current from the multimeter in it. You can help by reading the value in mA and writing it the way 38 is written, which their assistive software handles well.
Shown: 19.18
